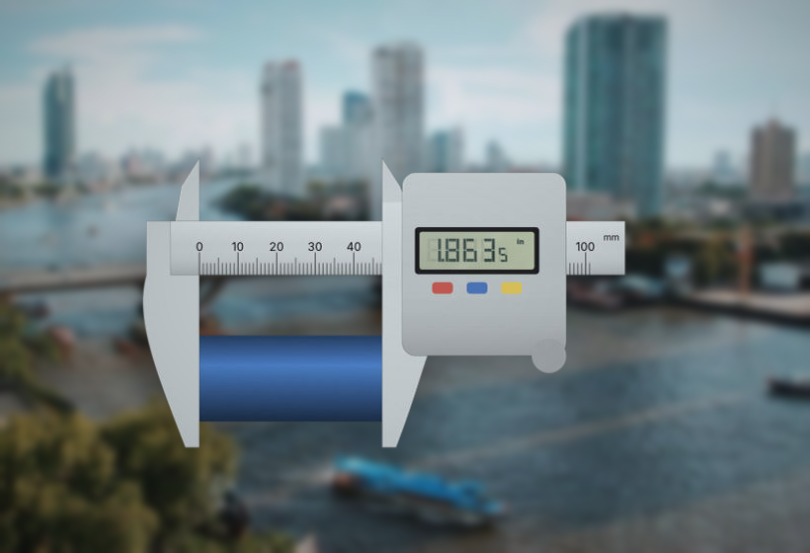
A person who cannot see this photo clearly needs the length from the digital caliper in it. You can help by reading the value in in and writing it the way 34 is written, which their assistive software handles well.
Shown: 1.8635
